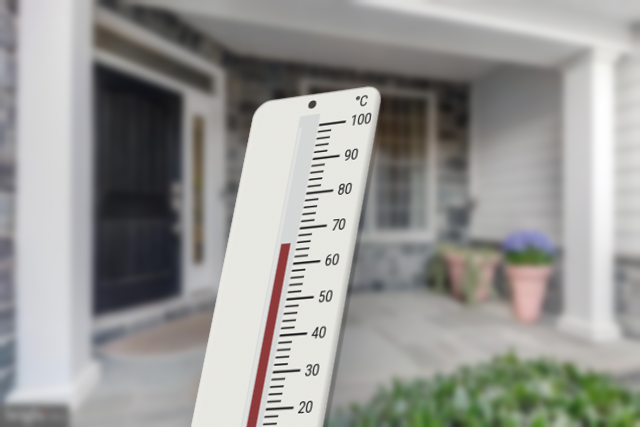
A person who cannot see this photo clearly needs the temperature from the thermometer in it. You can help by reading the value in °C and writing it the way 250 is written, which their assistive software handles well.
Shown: 66
